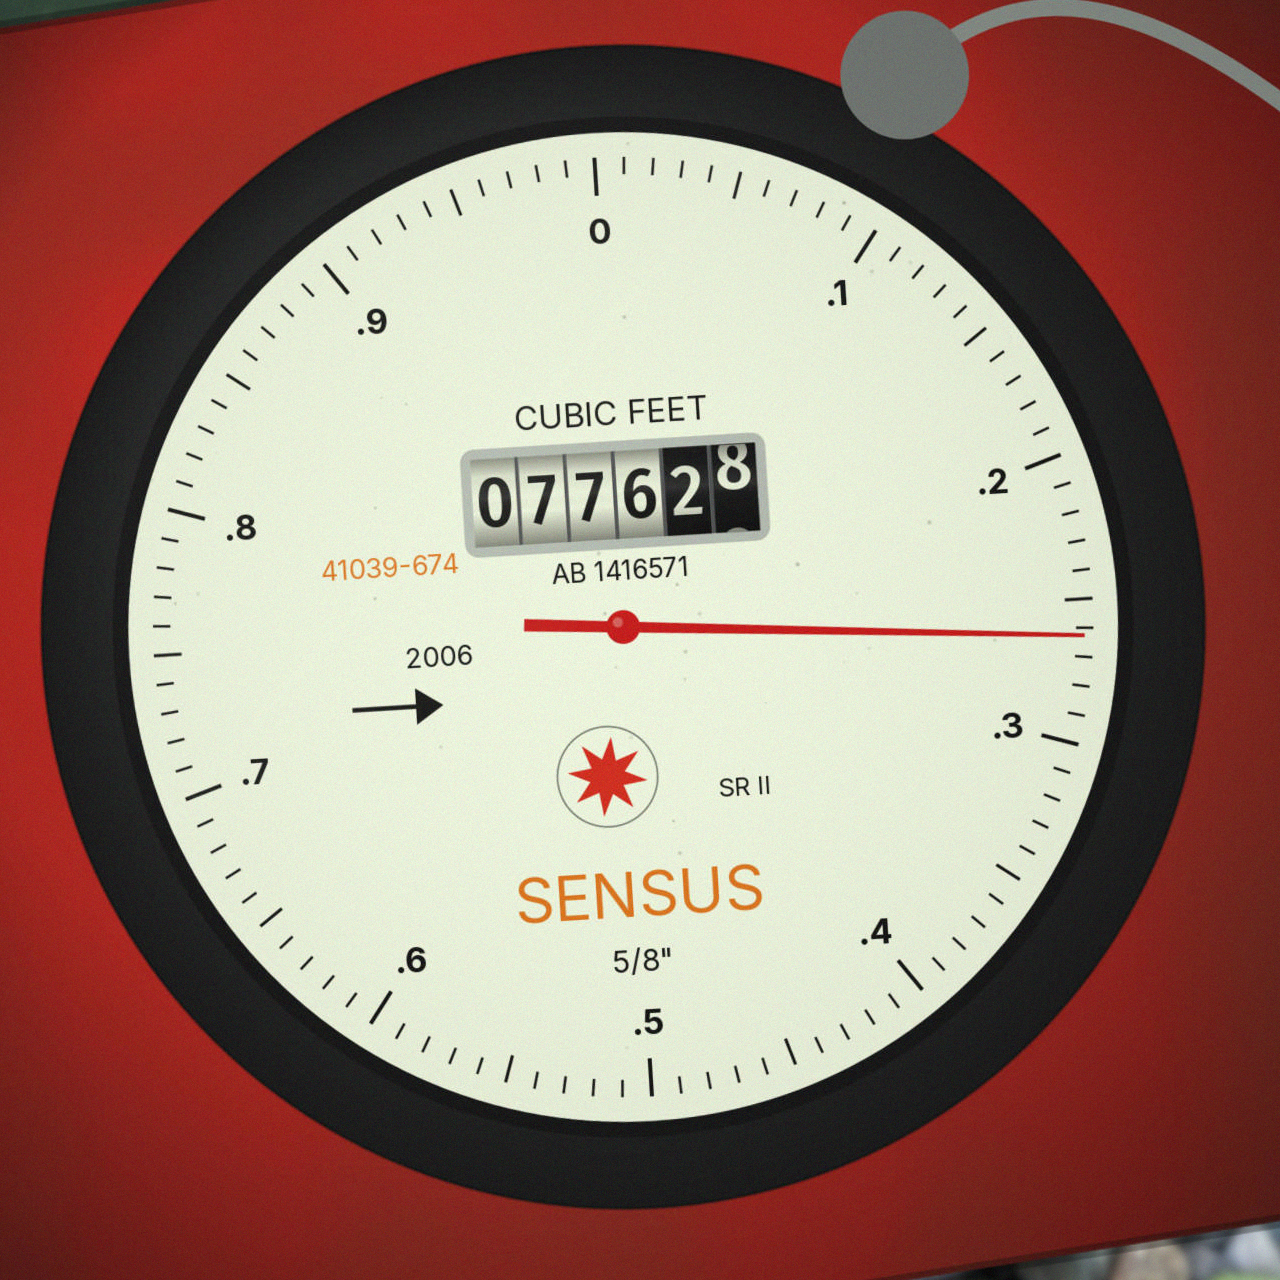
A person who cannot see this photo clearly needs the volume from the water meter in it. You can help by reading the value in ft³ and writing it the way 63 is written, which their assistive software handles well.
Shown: 77628.26
